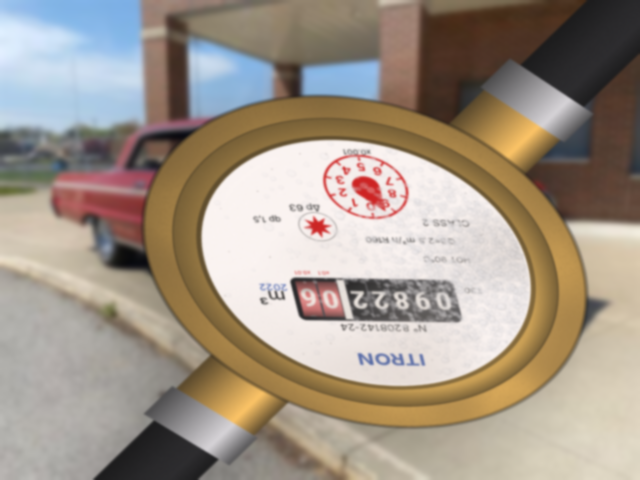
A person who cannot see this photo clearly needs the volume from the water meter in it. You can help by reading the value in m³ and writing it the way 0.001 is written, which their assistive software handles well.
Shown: 9822.059
